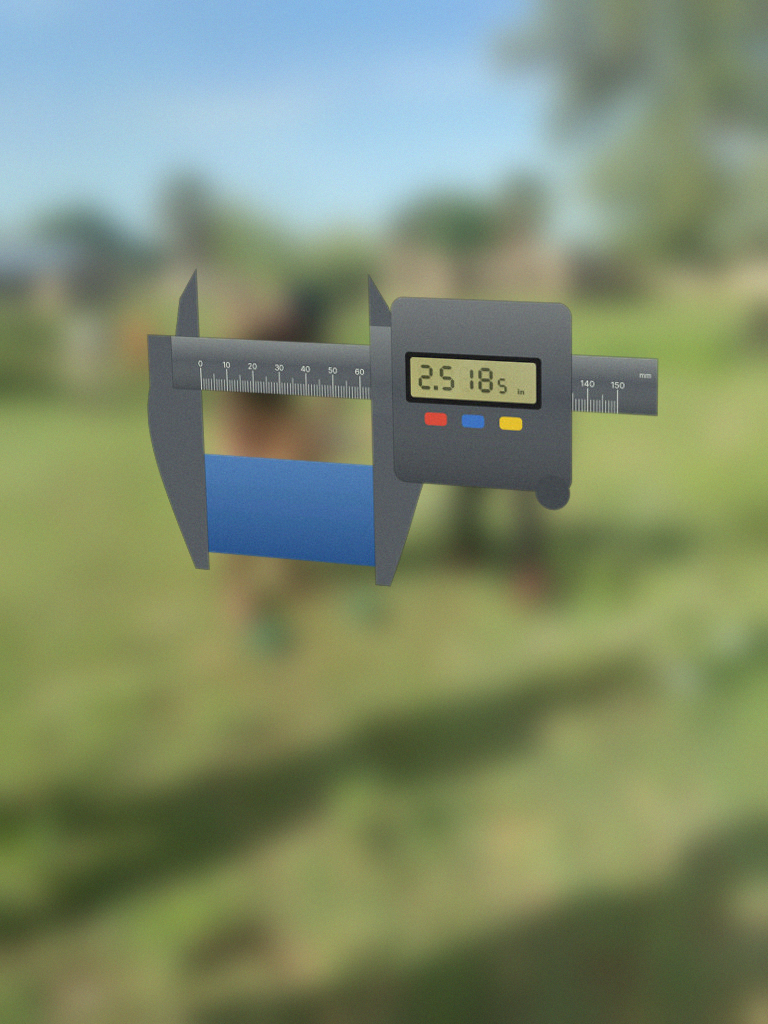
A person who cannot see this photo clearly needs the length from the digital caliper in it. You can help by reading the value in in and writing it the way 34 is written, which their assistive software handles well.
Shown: 2.5185
